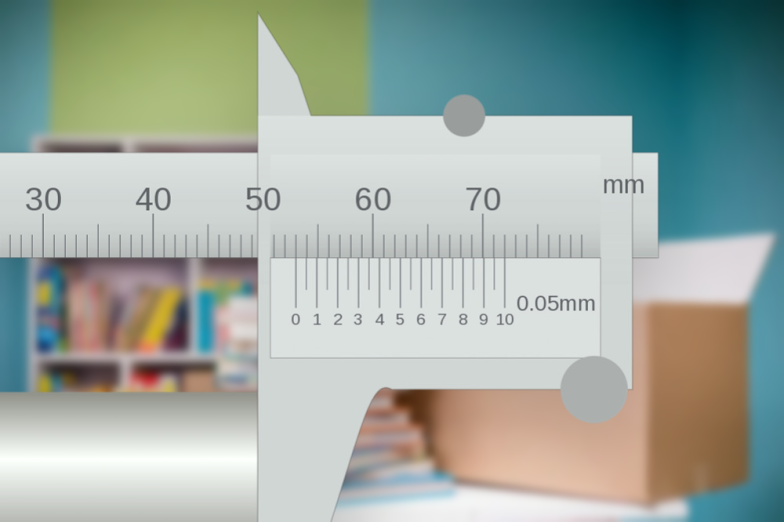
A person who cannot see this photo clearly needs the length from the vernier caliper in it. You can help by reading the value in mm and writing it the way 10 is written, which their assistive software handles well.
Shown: 53.0
